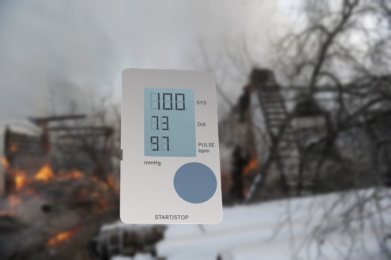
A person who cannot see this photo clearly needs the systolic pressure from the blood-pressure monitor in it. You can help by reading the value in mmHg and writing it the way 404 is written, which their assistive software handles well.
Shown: 100
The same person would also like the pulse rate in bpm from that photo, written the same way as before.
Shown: 97
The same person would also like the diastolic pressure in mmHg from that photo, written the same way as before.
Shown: 73
